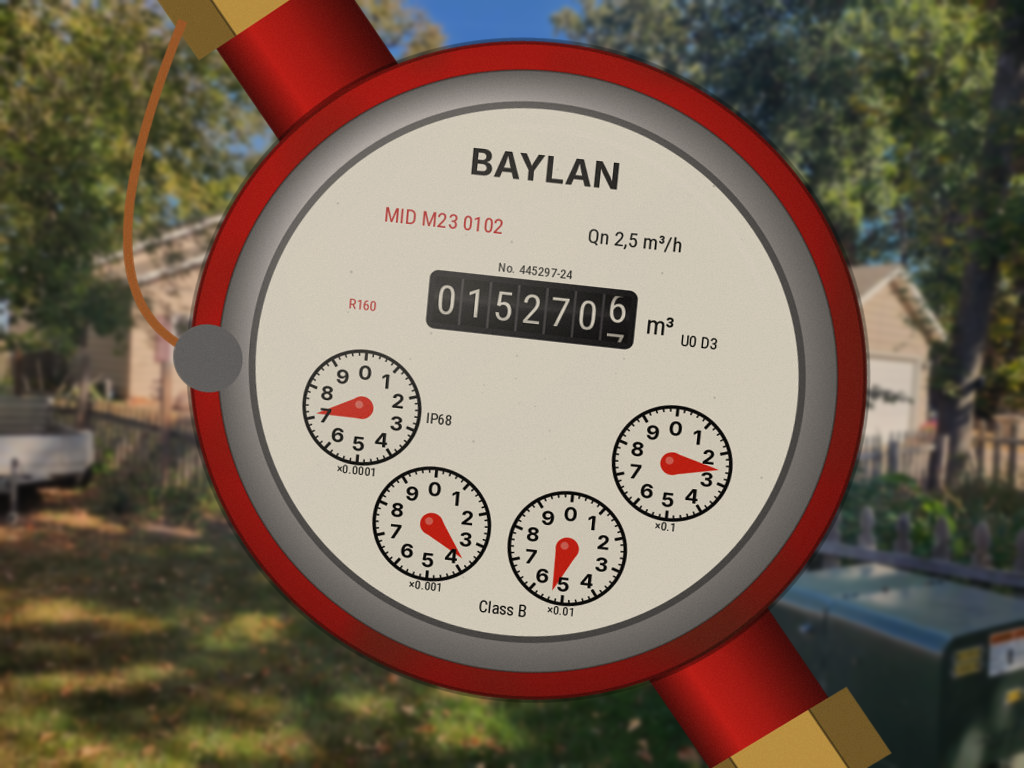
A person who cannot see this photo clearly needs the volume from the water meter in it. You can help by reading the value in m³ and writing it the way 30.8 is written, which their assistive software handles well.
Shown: 152706.2537
